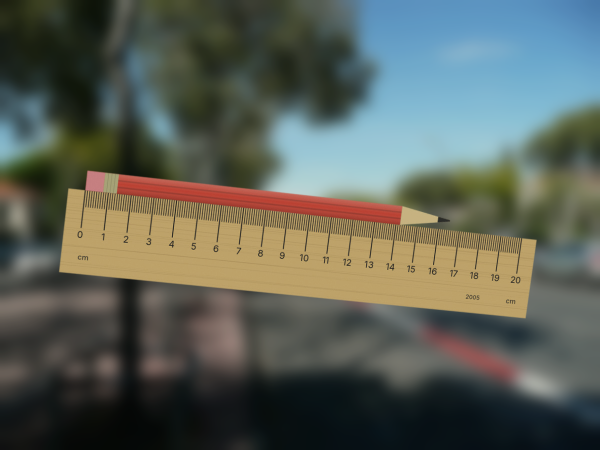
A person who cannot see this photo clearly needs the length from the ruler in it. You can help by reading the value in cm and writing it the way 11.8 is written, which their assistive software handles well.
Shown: 16.5
